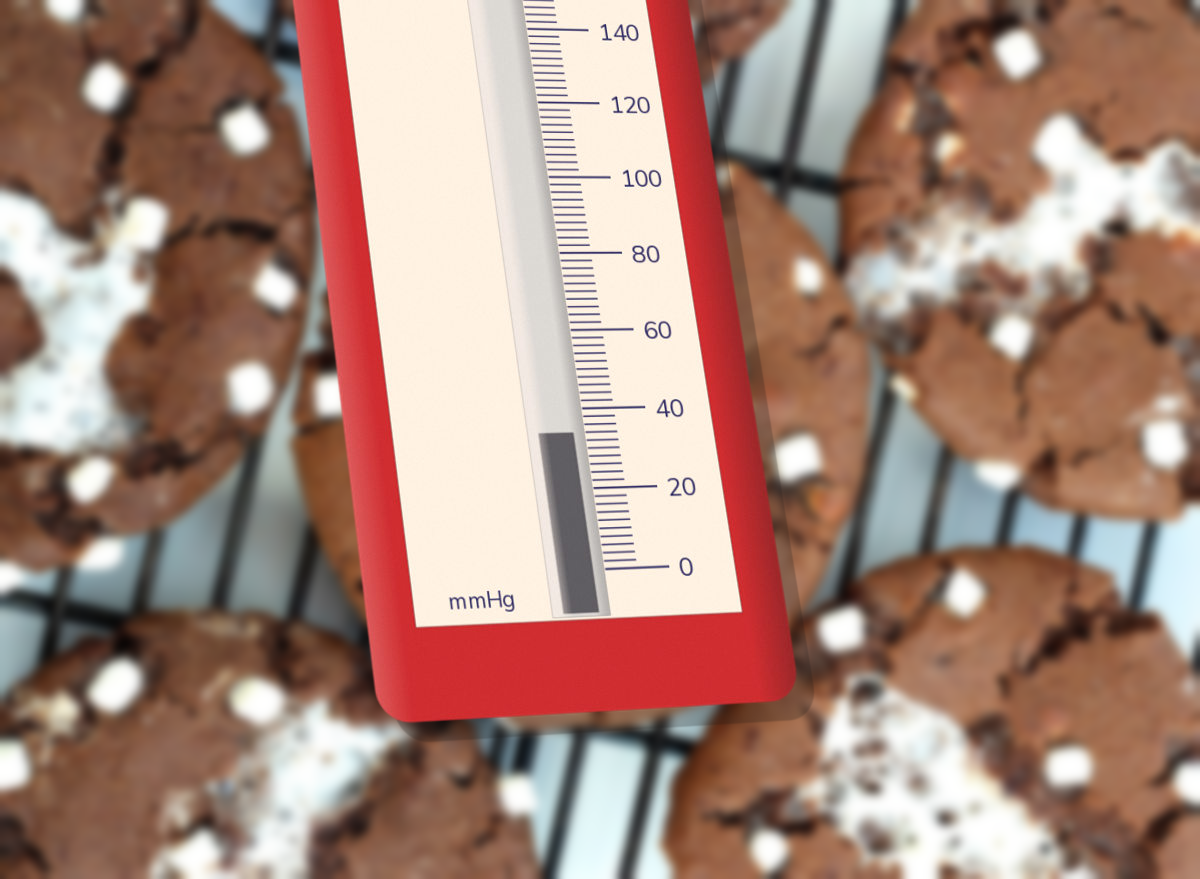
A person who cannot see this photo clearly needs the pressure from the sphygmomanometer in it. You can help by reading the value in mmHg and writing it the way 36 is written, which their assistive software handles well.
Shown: 34
